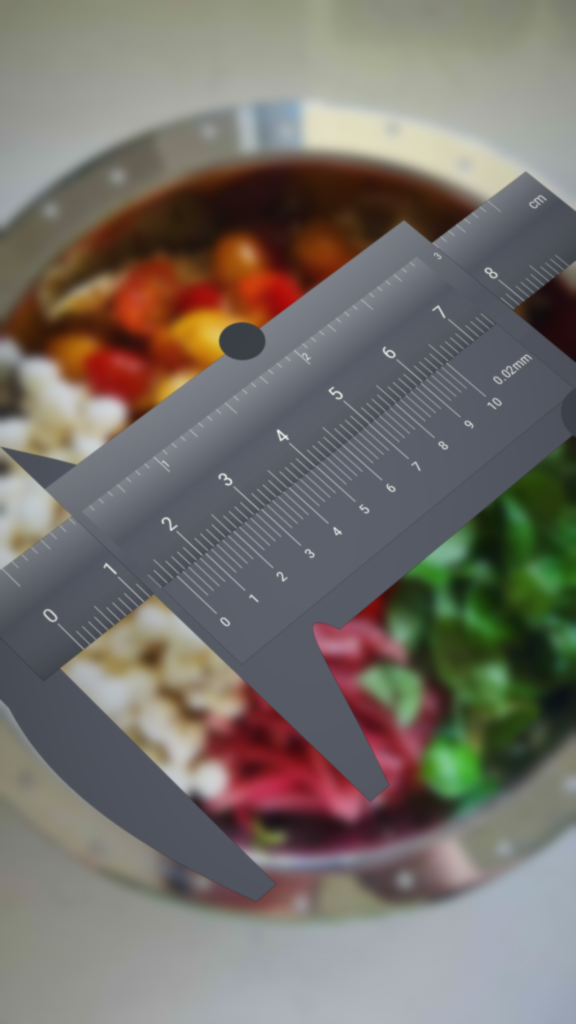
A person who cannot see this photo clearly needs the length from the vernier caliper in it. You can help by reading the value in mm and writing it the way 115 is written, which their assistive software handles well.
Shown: 15.6
